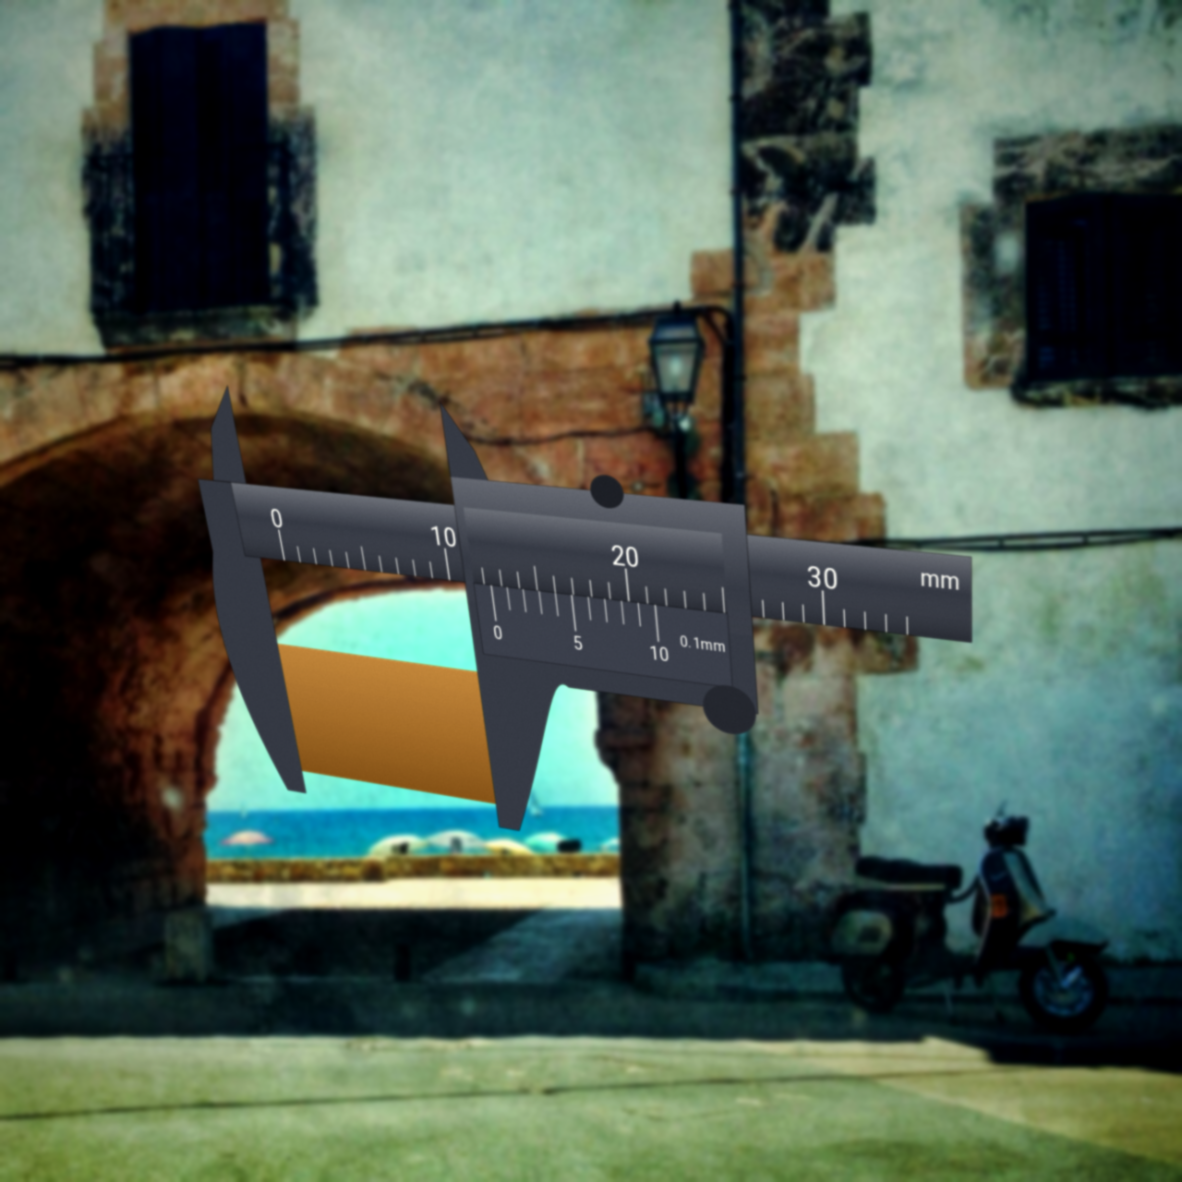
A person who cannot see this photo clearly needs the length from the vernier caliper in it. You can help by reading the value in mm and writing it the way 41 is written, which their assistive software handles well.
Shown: 12.4
